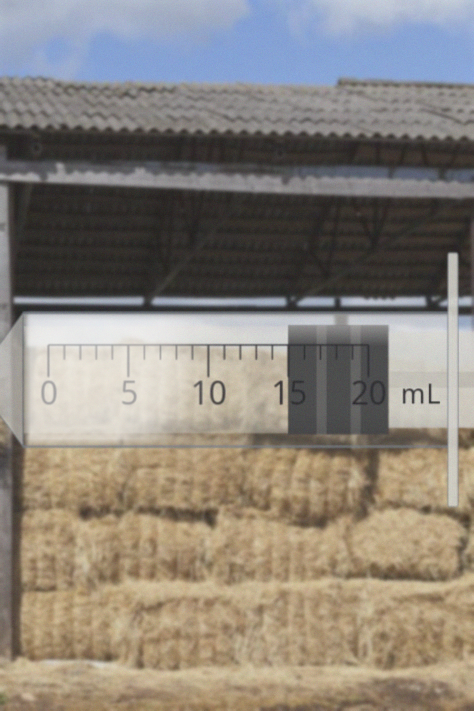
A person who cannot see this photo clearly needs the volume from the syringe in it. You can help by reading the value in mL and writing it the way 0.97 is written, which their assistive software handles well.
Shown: 15
